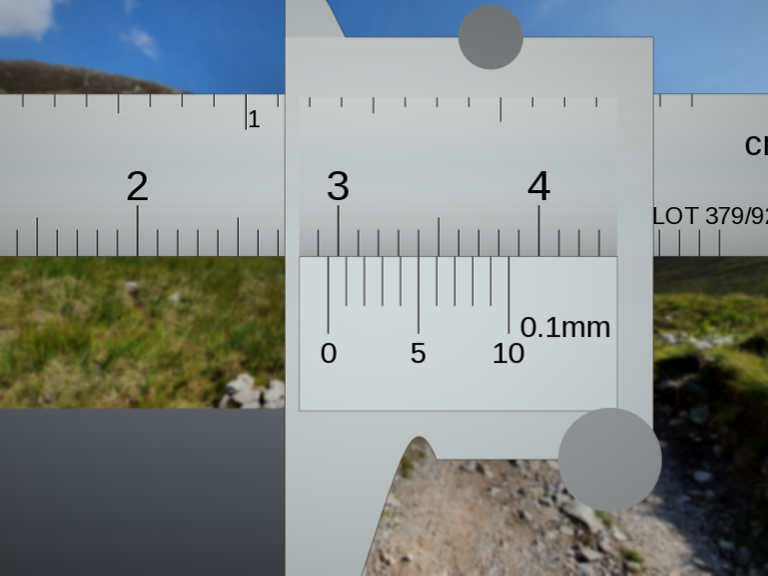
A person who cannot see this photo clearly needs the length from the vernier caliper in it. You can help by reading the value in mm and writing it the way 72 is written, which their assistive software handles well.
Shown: 29.5
